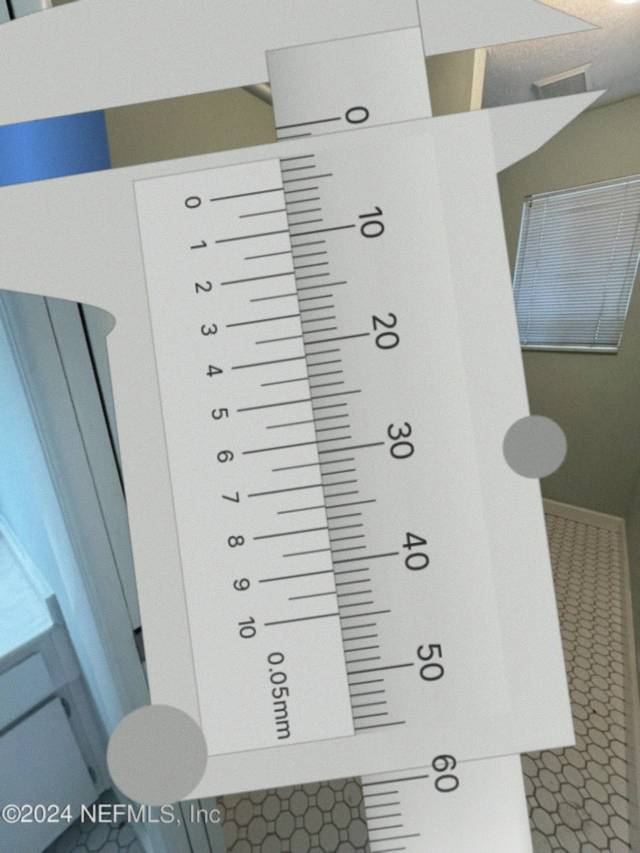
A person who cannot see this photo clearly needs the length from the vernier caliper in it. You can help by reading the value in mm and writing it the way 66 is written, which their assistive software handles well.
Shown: 5.6
